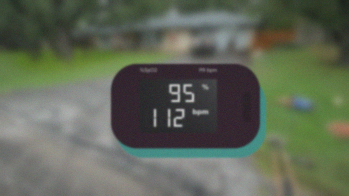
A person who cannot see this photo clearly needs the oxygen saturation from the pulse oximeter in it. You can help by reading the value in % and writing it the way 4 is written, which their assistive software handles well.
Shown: 95
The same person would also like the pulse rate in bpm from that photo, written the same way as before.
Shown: 112
